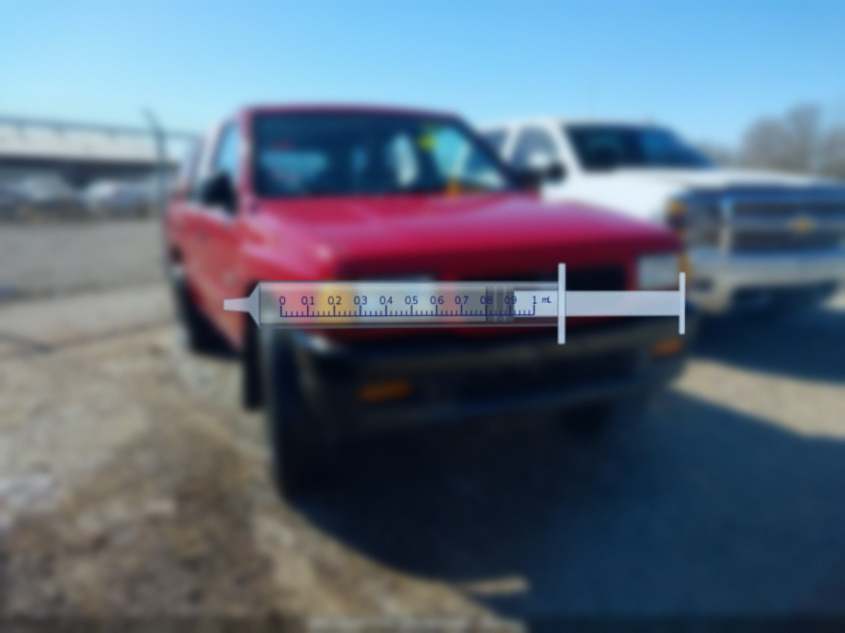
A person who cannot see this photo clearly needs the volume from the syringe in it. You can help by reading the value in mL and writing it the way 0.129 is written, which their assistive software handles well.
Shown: 0.8
